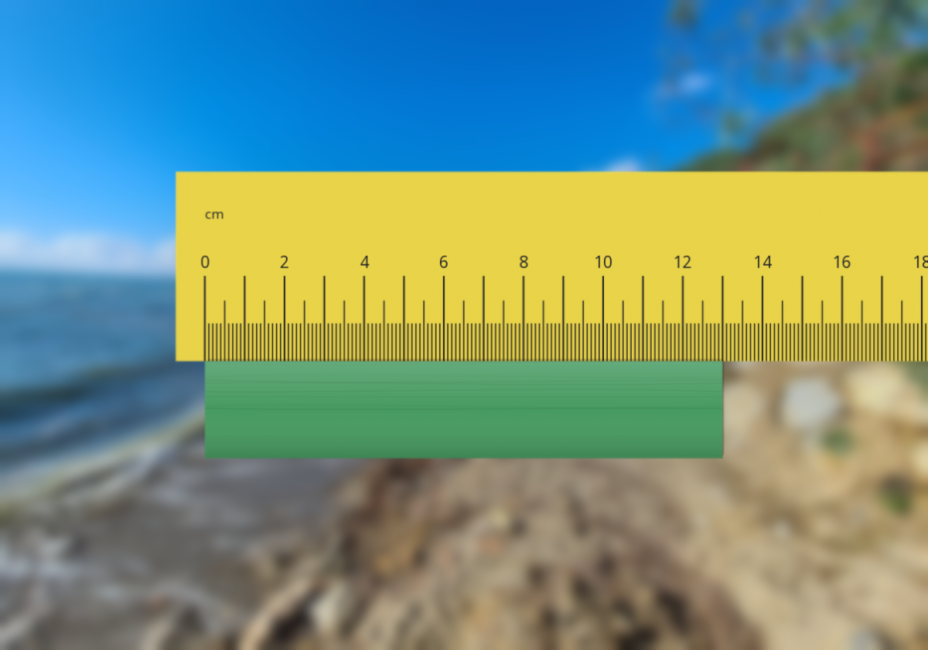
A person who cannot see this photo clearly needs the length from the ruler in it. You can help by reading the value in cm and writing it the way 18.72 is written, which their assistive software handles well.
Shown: 13
